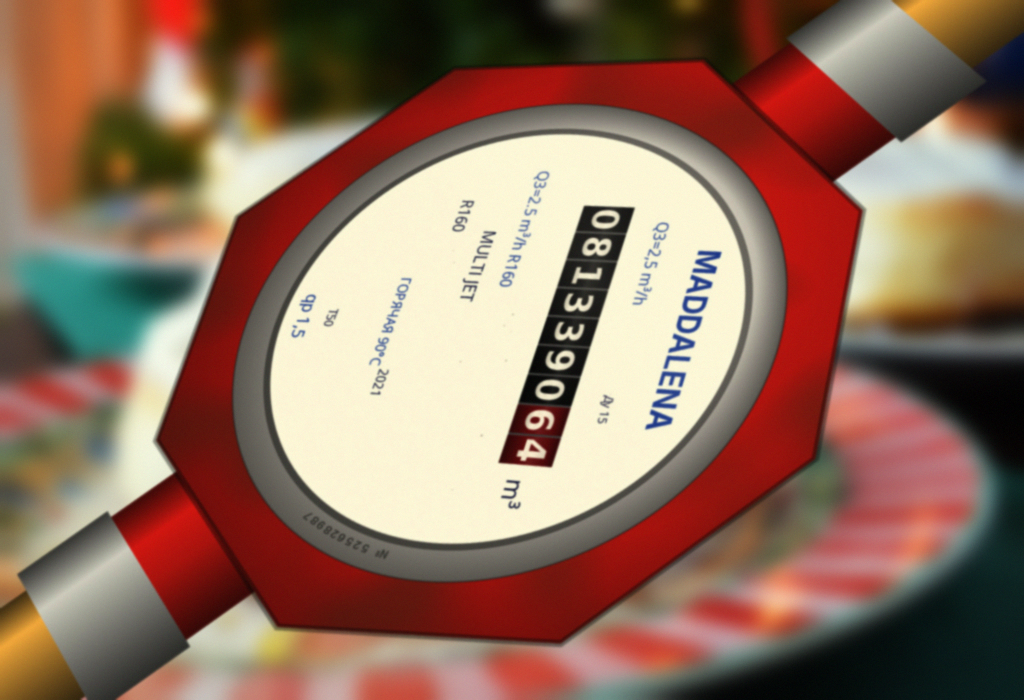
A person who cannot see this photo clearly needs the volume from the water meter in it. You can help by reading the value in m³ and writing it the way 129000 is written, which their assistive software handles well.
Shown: 813390.64
